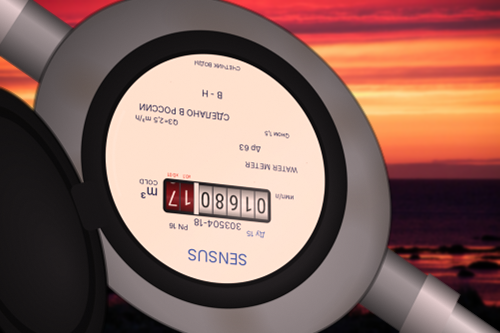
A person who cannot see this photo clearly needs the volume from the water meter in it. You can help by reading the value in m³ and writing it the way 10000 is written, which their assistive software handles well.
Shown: 1680.17
